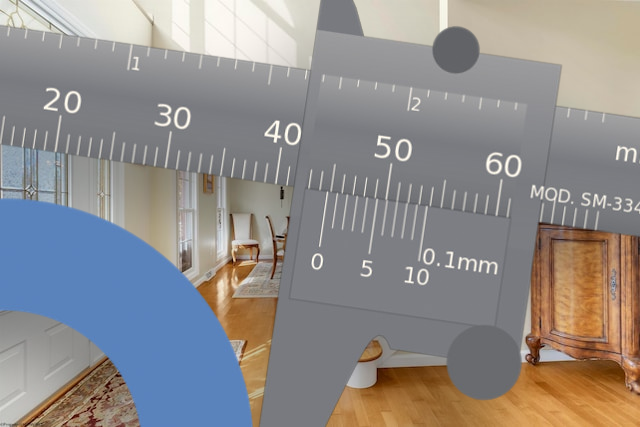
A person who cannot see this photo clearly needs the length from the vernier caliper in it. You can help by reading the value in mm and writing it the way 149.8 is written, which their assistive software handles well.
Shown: 44.7
